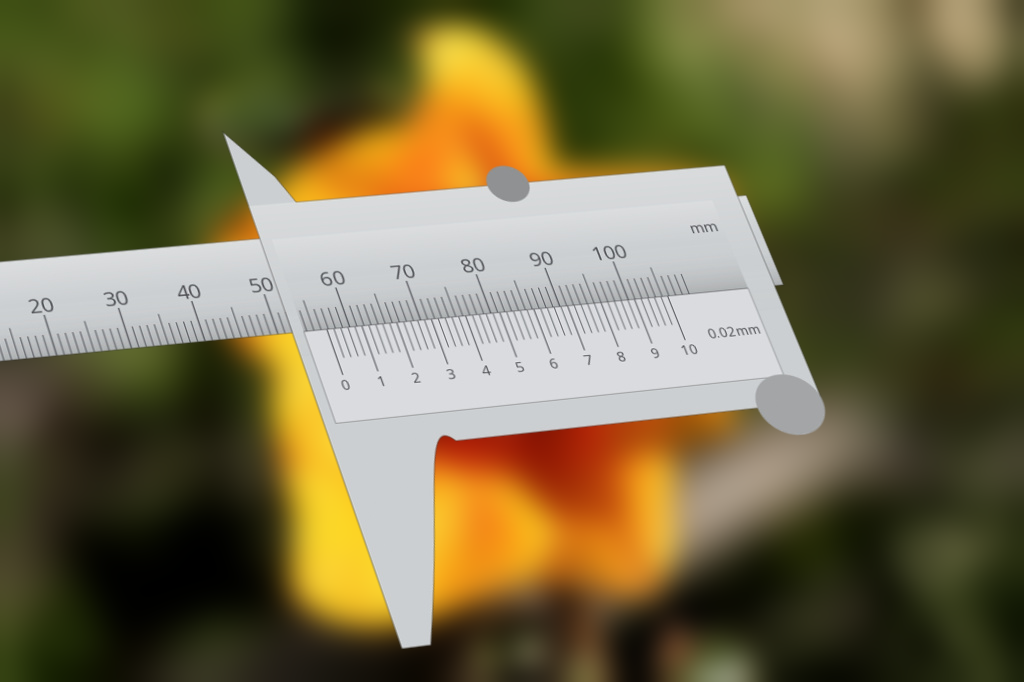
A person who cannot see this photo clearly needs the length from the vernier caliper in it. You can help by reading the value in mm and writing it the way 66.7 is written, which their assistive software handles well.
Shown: 56.8
